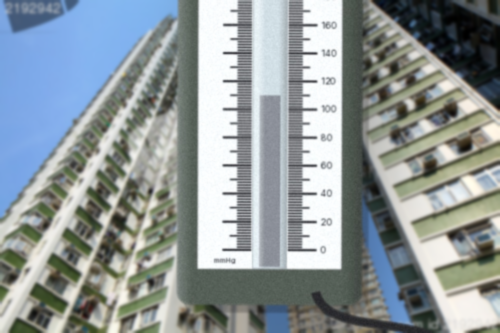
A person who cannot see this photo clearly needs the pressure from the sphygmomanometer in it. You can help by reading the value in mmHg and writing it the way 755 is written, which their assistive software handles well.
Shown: 110
